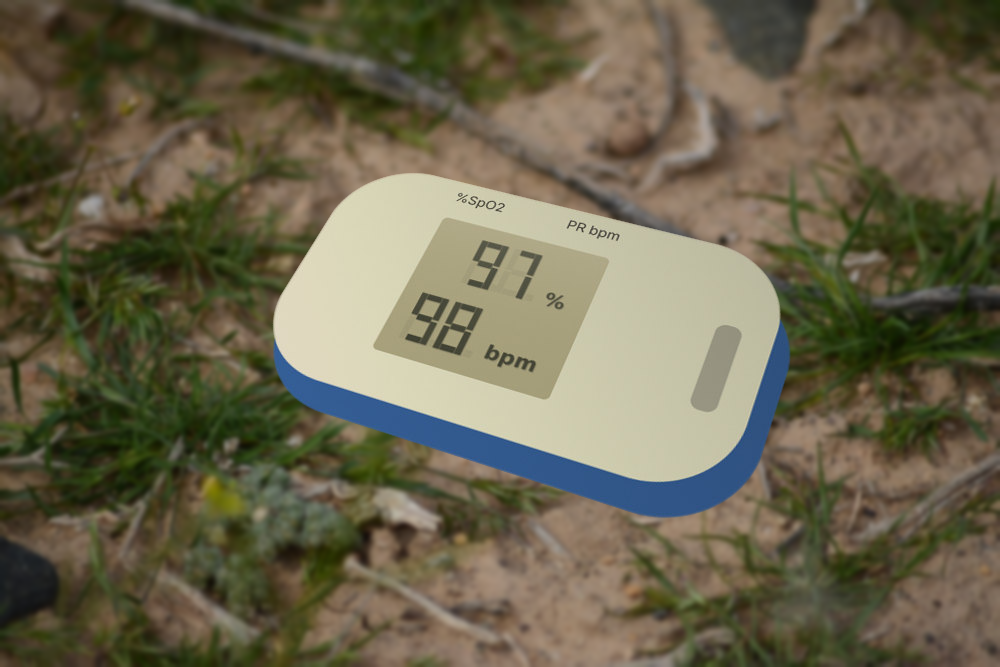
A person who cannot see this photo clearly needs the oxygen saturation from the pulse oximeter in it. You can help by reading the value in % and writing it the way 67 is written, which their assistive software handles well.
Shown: 97
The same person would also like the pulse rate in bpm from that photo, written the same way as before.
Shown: 98
